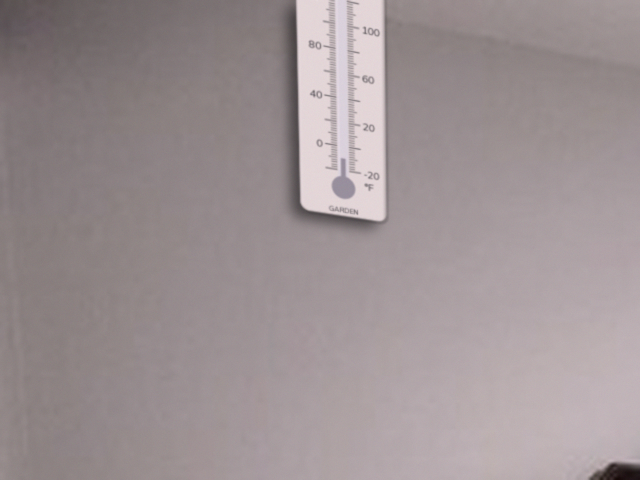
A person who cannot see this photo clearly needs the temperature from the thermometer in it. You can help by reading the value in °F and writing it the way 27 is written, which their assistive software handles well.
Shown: -10
